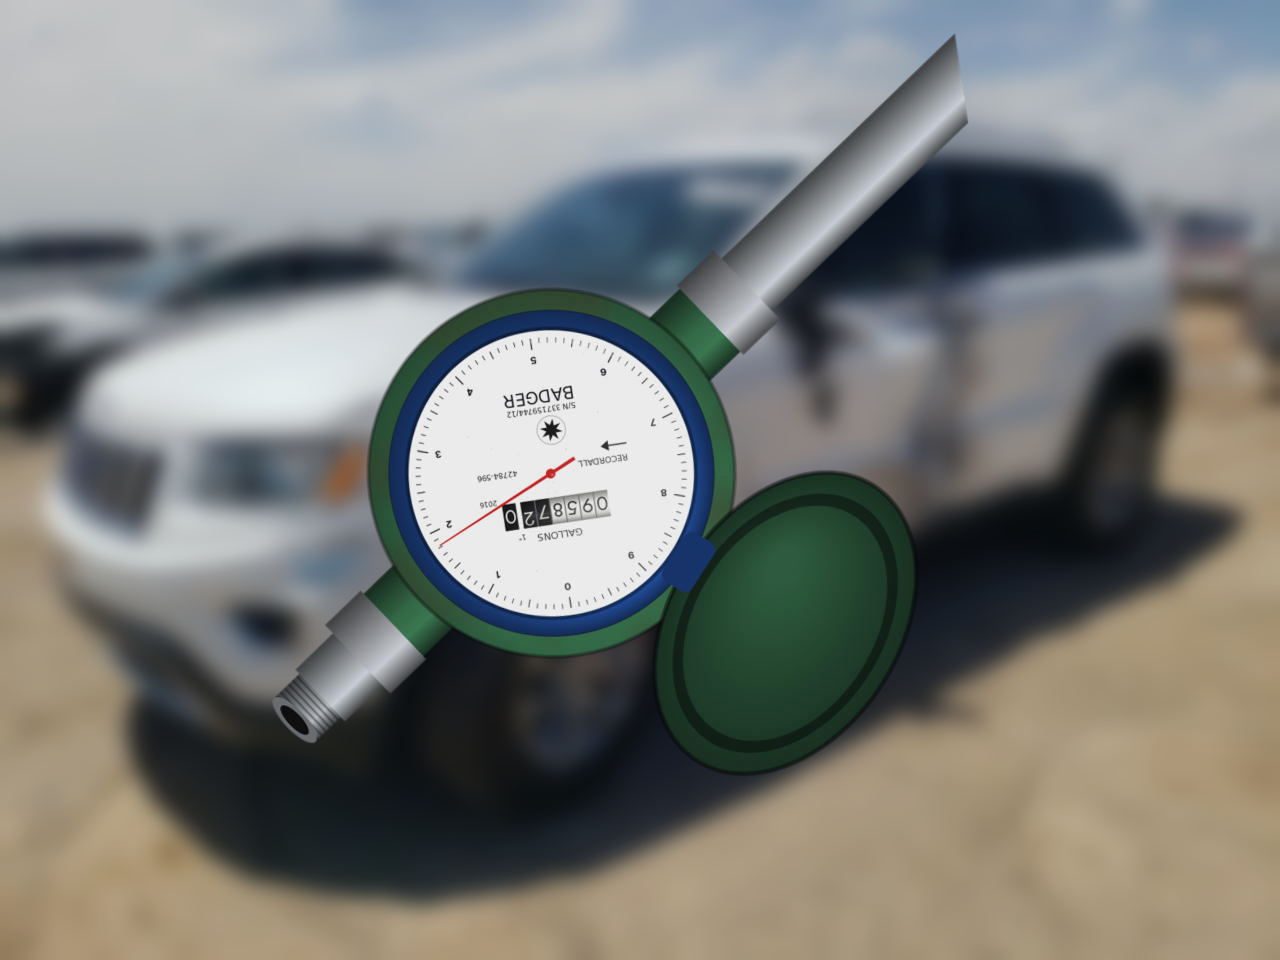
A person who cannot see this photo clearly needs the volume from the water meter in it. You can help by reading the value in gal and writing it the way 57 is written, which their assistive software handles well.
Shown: 958721.8
